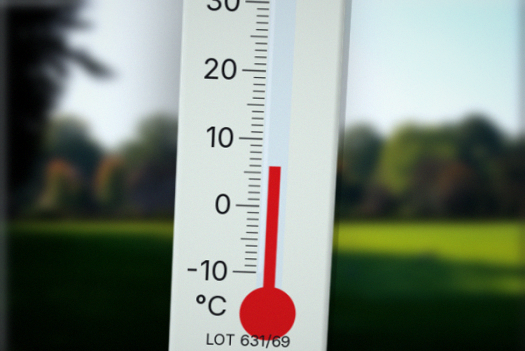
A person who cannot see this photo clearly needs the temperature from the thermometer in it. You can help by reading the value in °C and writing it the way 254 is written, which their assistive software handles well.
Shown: 6
